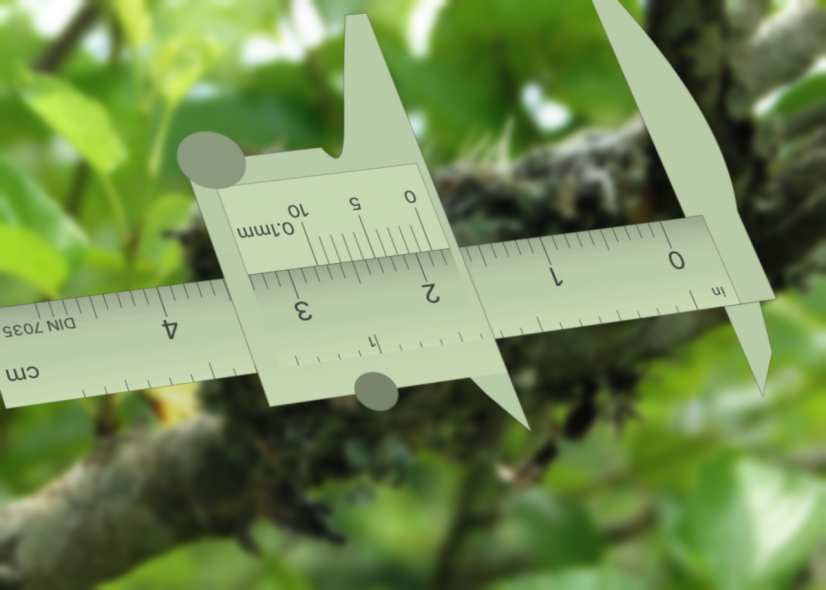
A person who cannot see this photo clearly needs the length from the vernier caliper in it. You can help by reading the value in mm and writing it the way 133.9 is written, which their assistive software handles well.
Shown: 18.7
